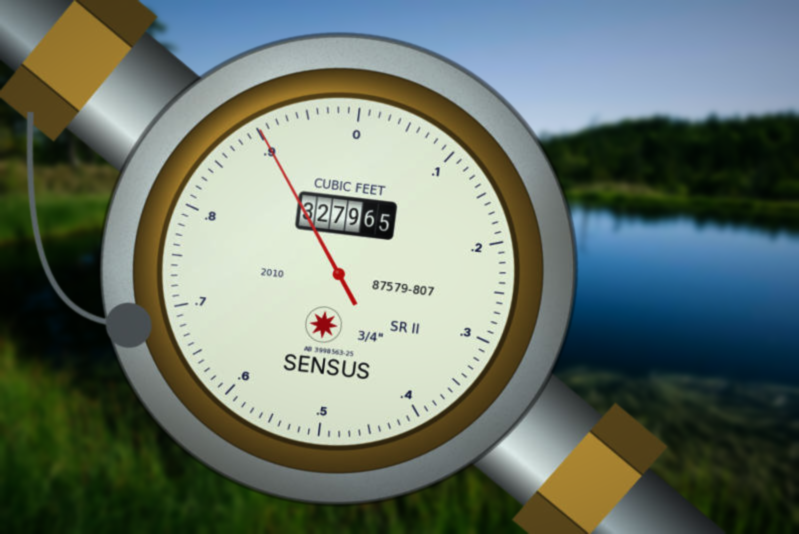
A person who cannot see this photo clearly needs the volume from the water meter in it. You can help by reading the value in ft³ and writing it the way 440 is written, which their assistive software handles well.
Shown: 327964.90
